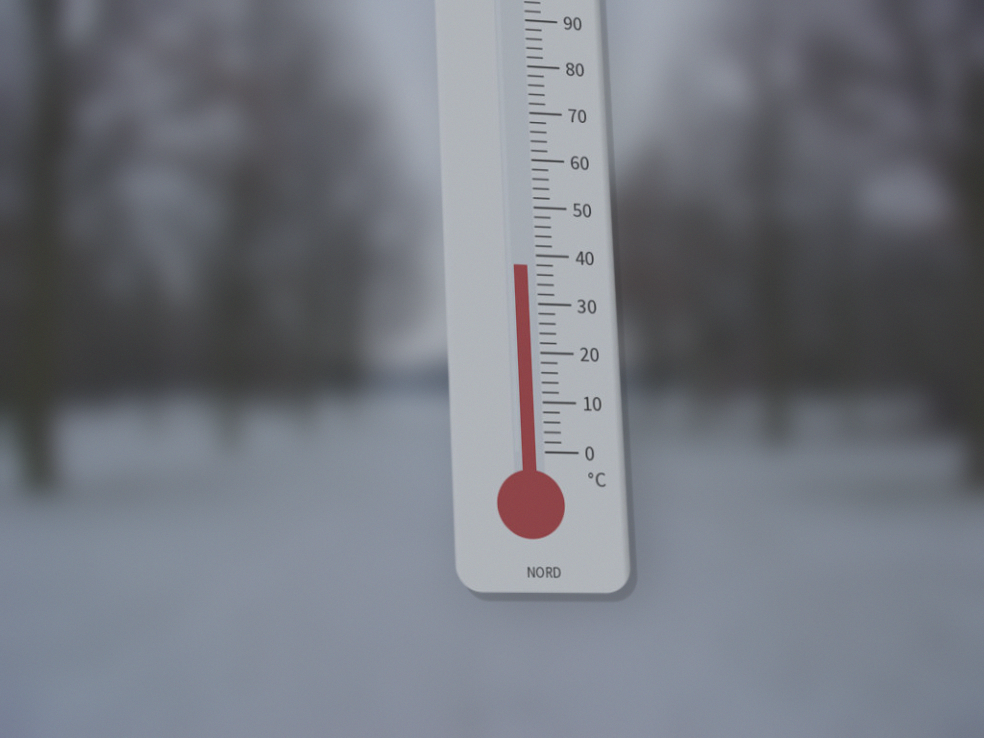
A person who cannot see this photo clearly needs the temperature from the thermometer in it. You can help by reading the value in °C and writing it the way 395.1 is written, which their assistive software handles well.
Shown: 38
